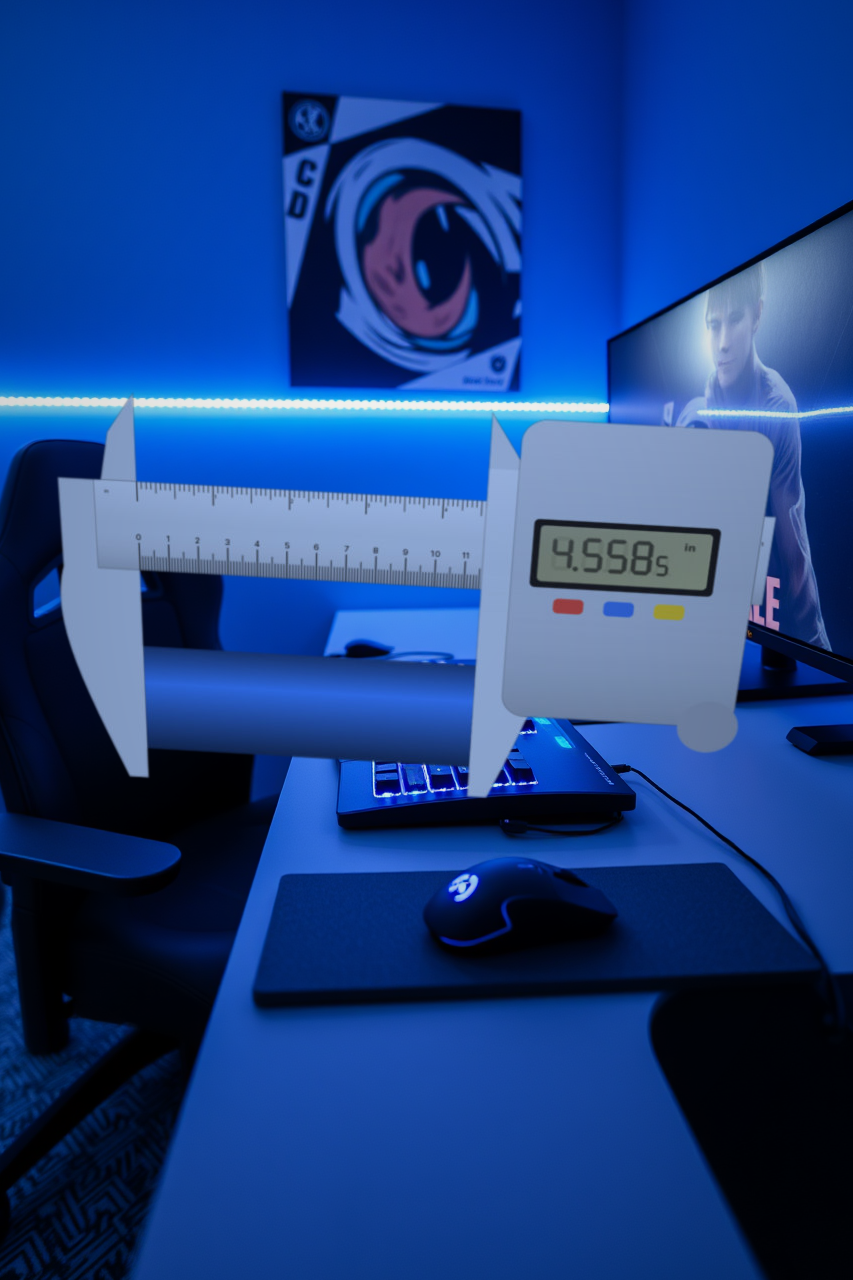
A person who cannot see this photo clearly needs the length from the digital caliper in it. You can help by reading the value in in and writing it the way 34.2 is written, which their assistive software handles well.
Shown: 4.5585
